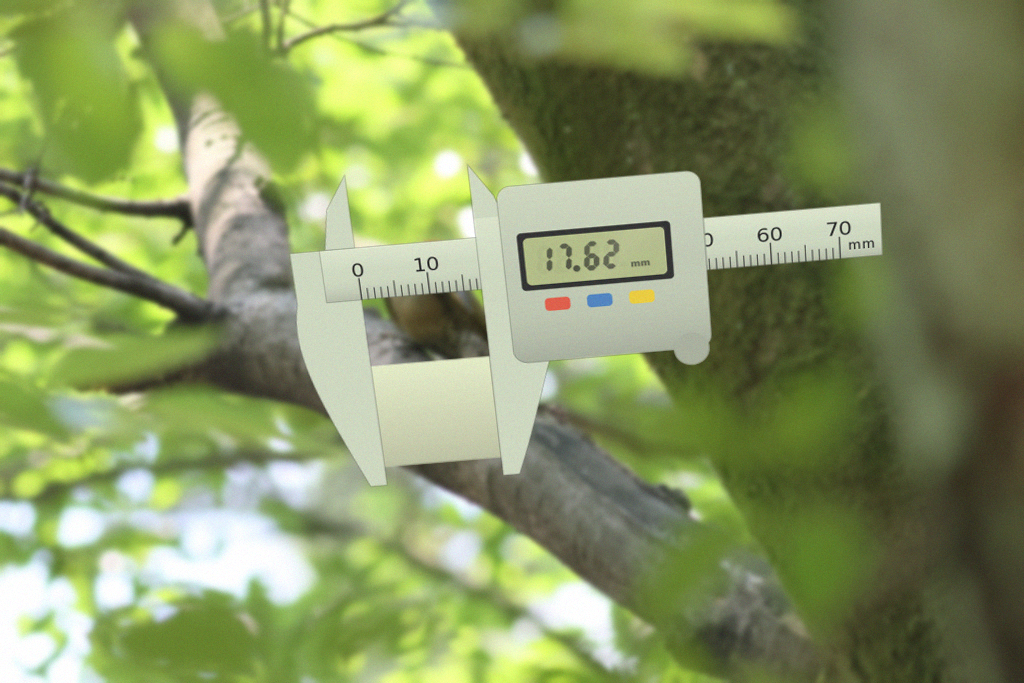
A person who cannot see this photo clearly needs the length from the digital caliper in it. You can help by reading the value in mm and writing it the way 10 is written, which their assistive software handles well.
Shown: 17.62
